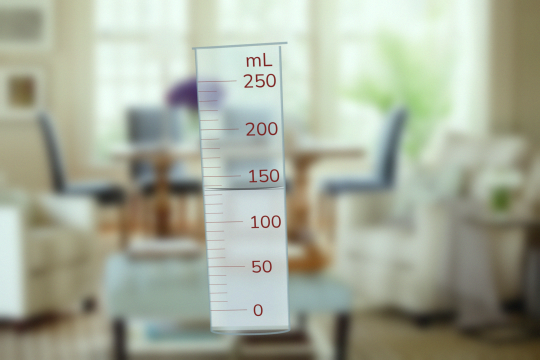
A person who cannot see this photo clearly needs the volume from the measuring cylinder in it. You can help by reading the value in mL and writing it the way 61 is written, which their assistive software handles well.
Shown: 135
